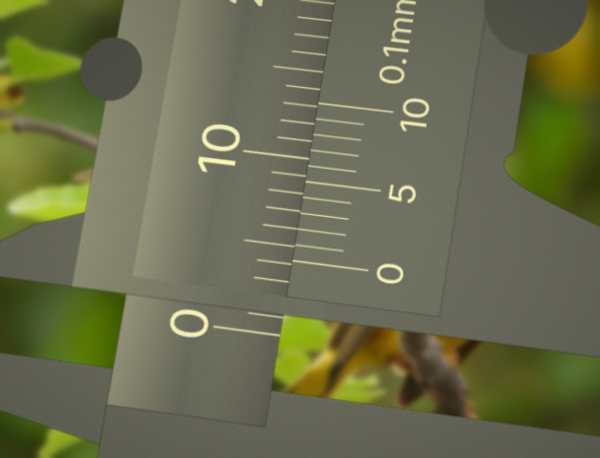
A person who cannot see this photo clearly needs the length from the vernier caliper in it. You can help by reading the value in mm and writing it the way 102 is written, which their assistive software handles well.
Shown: 4.2
